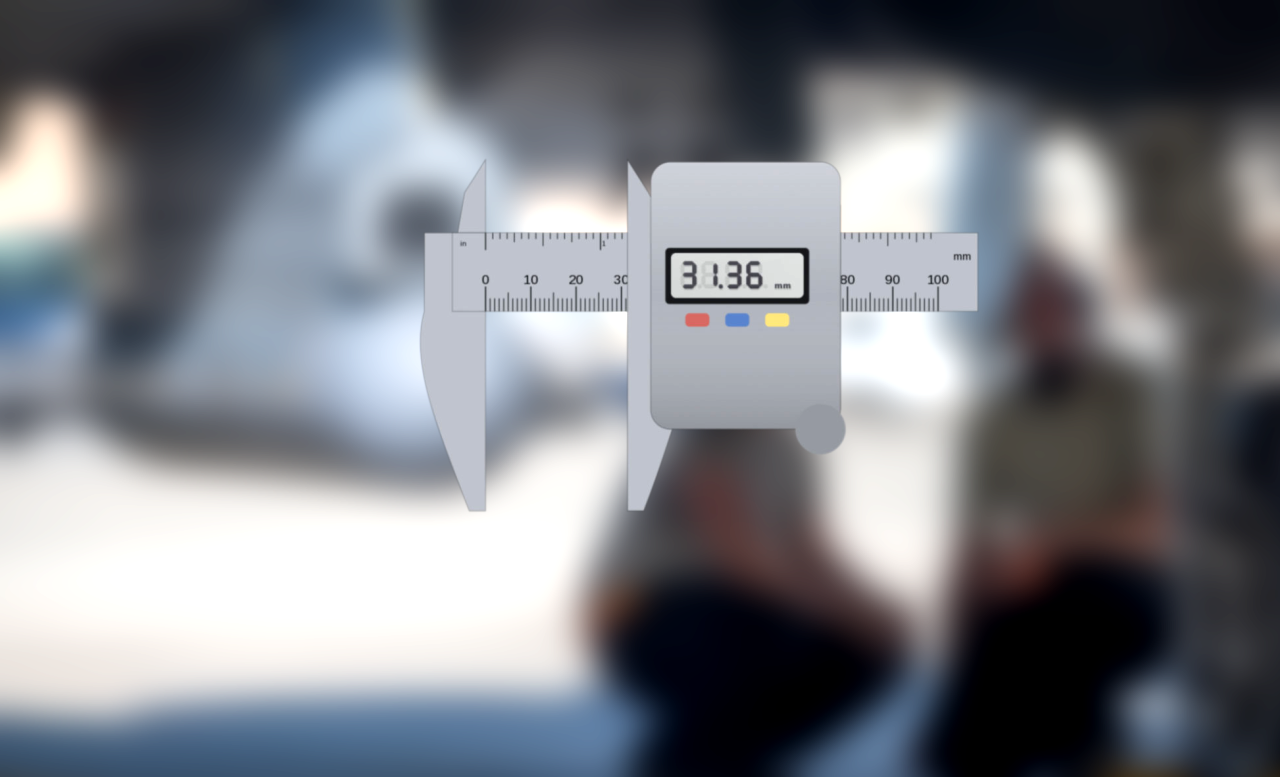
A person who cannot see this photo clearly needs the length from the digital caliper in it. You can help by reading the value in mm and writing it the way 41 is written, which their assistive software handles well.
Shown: 31.36
